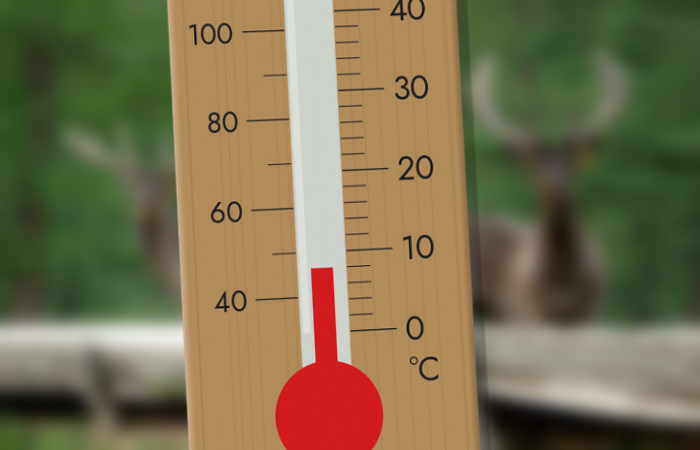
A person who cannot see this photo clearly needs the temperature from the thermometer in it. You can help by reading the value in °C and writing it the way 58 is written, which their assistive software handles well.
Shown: 8
